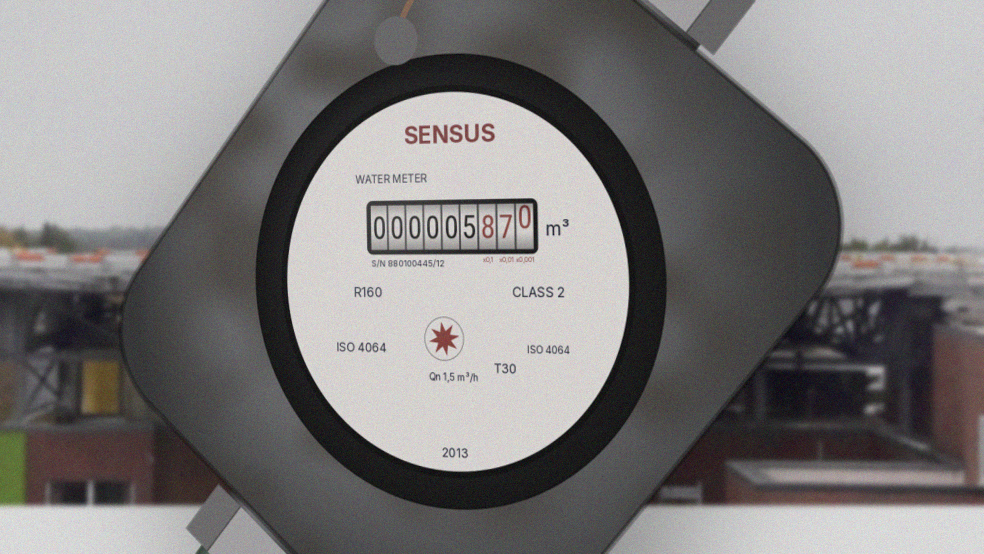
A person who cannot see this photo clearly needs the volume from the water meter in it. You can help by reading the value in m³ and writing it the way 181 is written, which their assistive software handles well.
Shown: 5.870
